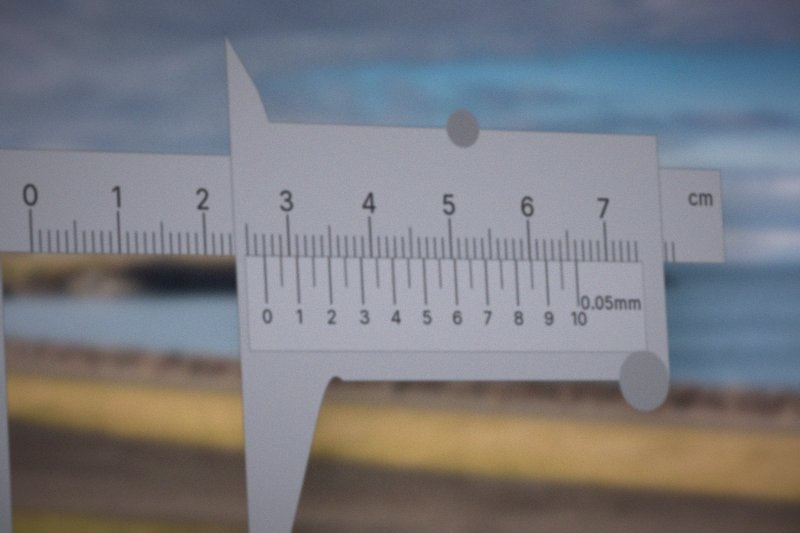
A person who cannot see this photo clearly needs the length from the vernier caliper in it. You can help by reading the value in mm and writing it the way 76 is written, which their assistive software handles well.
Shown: 27.0
